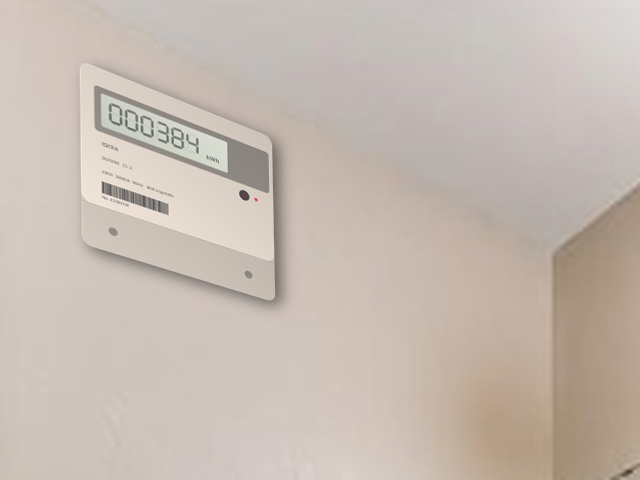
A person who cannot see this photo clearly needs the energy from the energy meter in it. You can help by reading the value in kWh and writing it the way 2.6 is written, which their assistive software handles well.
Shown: 384
